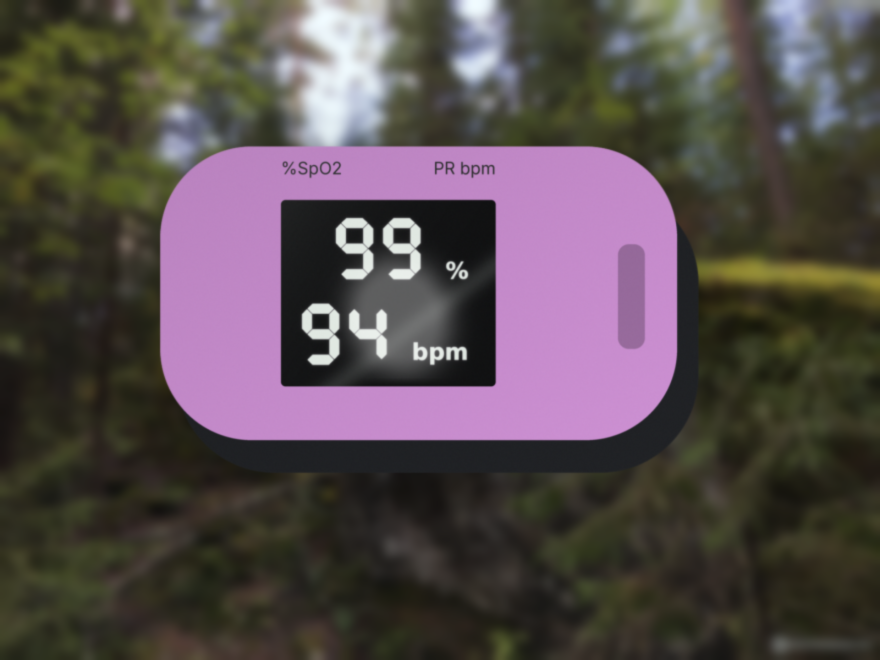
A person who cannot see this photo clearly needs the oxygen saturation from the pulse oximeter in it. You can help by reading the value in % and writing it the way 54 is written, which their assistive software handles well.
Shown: 99
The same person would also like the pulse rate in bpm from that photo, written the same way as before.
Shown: 94
